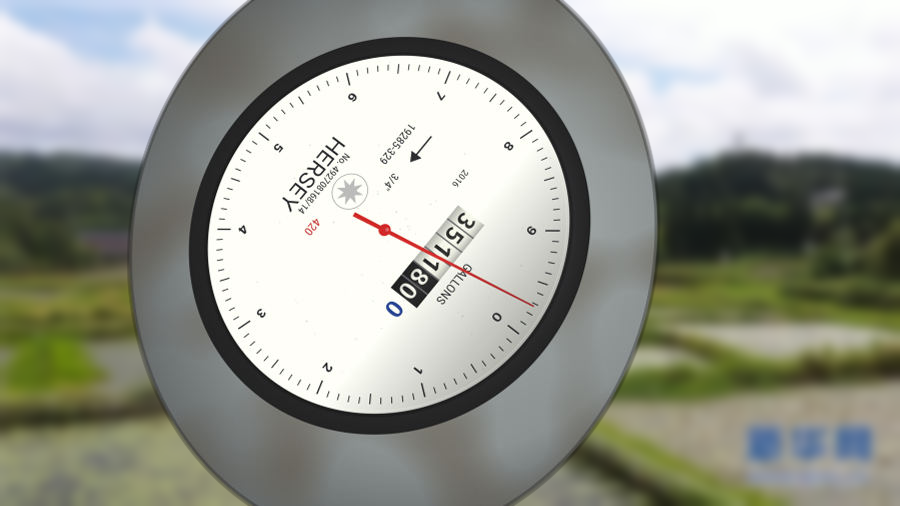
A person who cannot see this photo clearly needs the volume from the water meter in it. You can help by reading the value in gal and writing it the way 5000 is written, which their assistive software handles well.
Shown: 3511799.7
